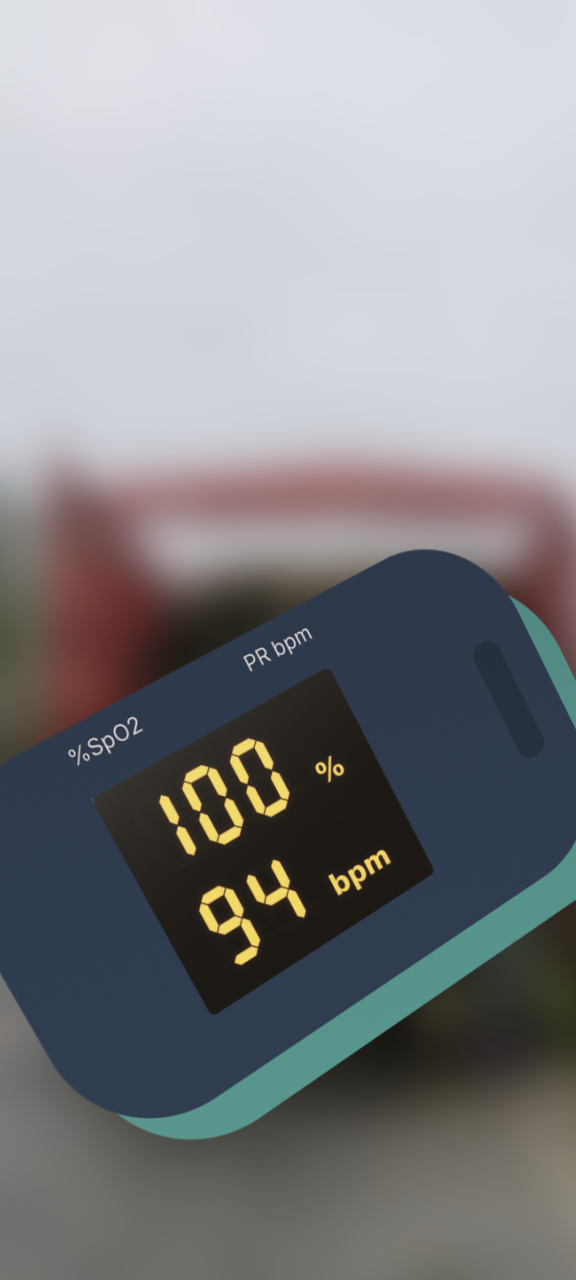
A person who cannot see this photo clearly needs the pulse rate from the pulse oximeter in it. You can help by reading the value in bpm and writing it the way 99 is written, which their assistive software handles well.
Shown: 94
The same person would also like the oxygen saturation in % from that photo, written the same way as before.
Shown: 100
